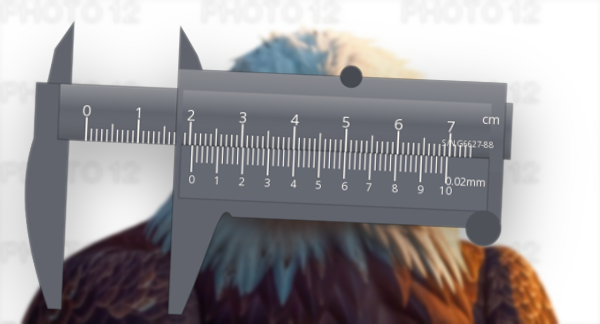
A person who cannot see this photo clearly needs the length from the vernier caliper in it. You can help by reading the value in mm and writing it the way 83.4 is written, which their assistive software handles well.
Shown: 20.5
